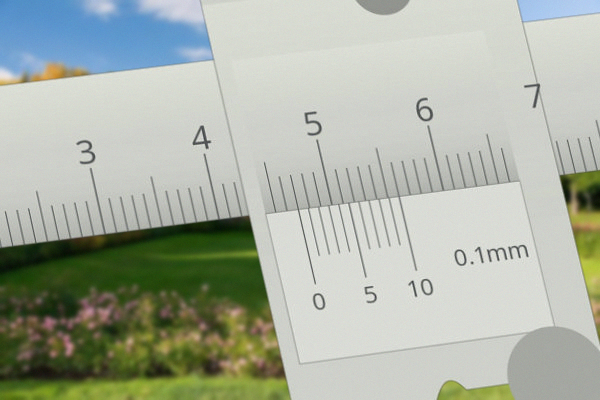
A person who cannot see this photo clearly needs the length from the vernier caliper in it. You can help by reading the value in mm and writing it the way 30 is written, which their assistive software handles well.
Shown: 47.0
